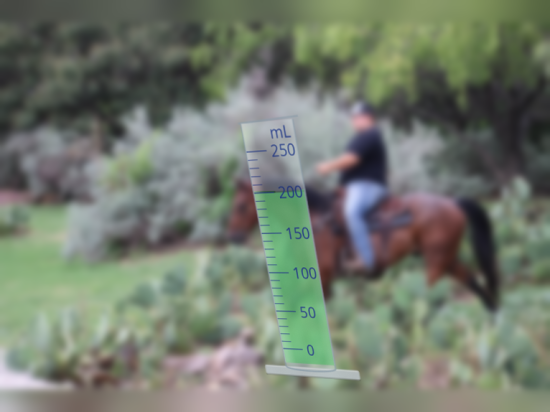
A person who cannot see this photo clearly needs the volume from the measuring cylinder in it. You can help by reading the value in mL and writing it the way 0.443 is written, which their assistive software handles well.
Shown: 200
